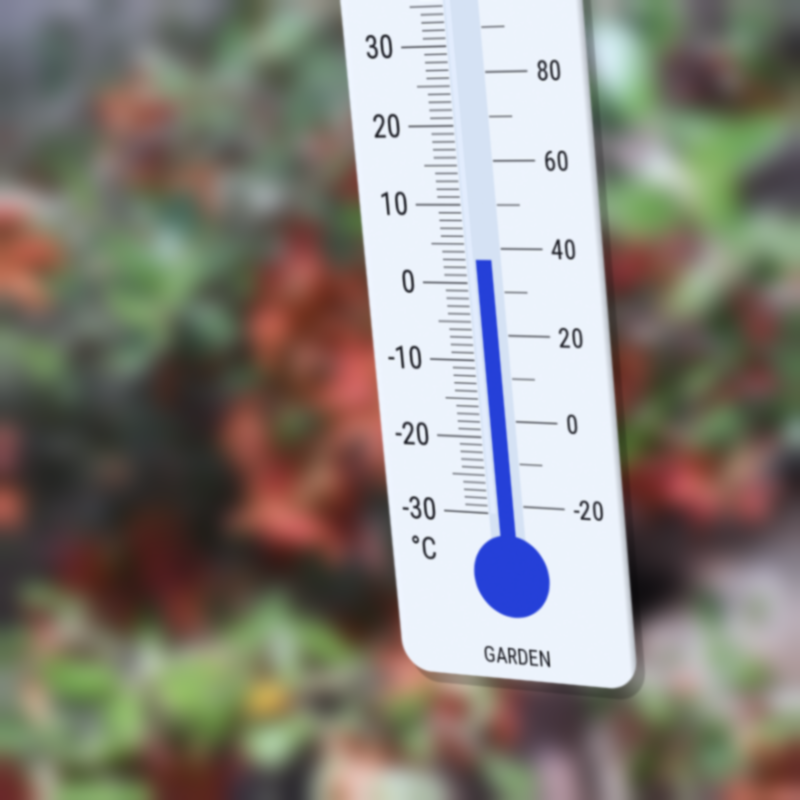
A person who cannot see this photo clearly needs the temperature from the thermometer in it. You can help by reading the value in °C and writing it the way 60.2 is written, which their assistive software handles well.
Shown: 3
